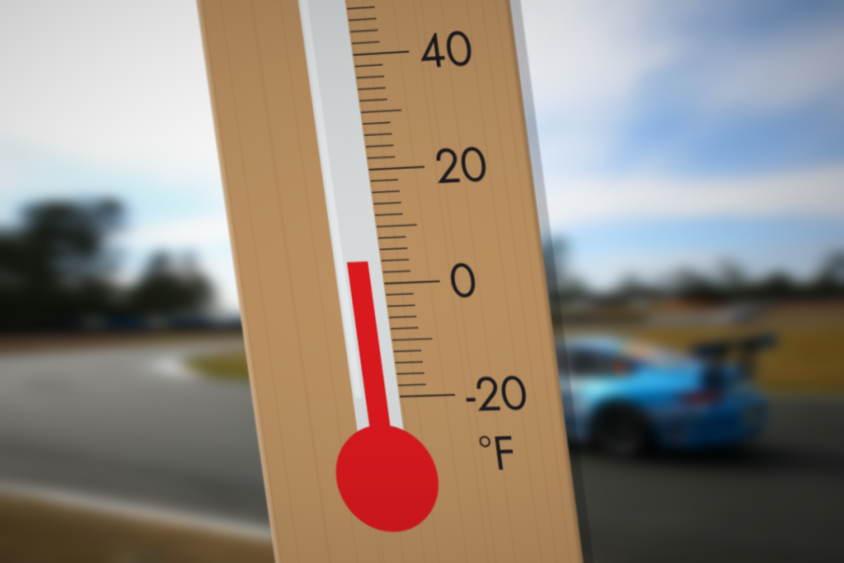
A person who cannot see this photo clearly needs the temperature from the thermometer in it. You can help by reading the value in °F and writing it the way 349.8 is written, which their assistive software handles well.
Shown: 4
